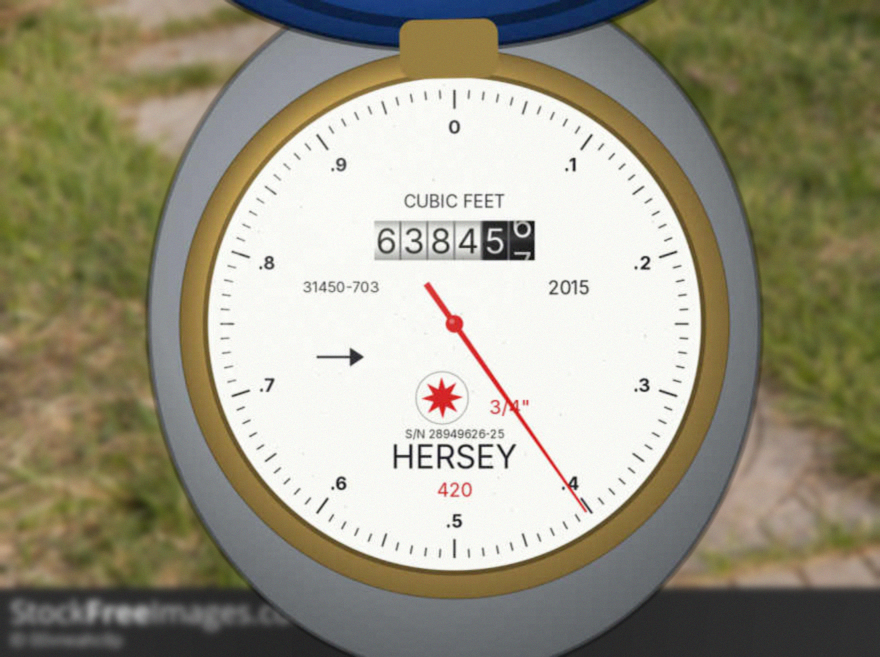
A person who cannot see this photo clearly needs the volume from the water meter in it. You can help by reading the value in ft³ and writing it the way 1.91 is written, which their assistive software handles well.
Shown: 638456.40
